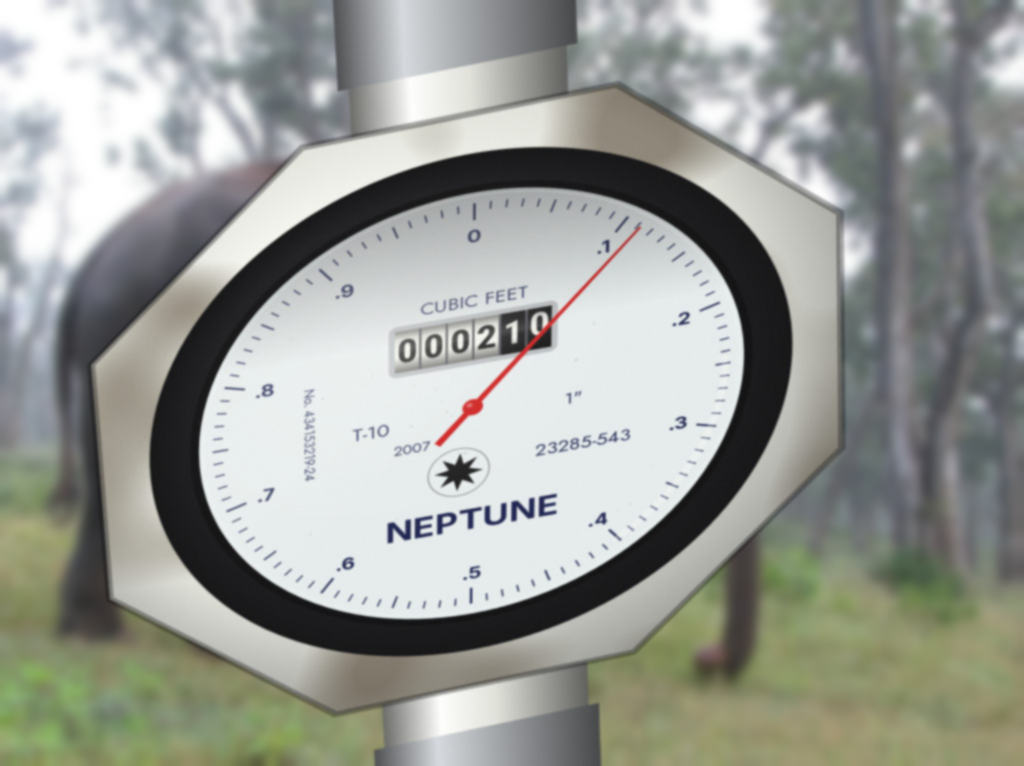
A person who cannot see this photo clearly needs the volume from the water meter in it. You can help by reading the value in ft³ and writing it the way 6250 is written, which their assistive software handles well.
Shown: 210.11
